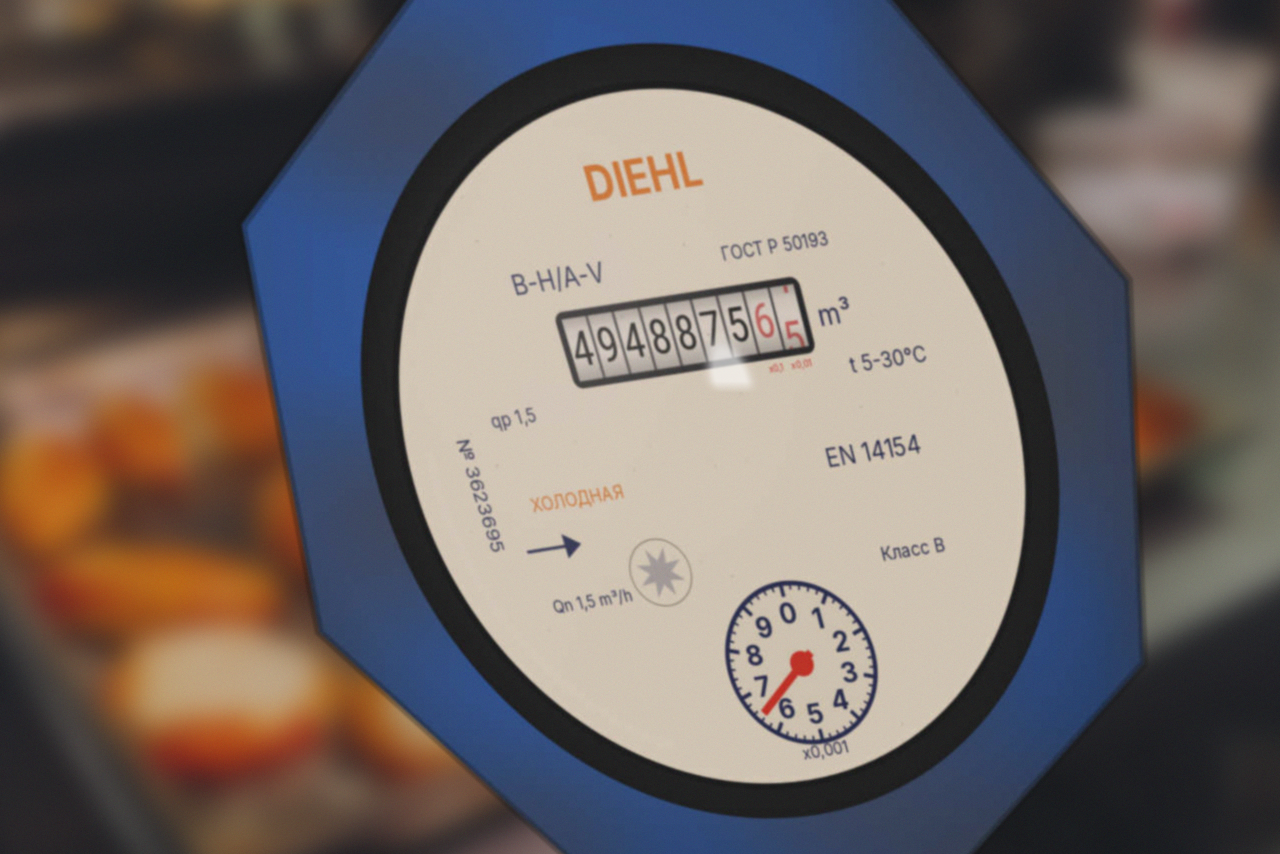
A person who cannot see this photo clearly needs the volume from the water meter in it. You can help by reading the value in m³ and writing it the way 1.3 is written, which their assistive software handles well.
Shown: 4948875.646
